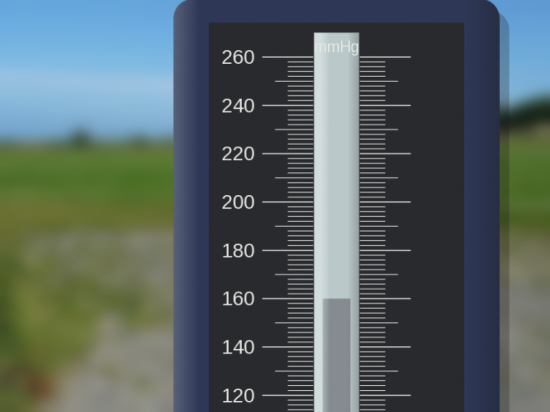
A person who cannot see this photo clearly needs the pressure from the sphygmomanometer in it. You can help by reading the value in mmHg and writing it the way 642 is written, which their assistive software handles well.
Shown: 160
